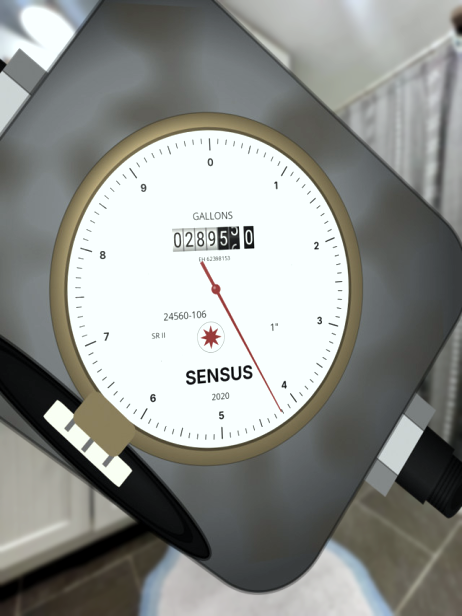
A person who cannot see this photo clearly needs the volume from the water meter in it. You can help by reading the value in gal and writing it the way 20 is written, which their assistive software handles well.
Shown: 289554.2
